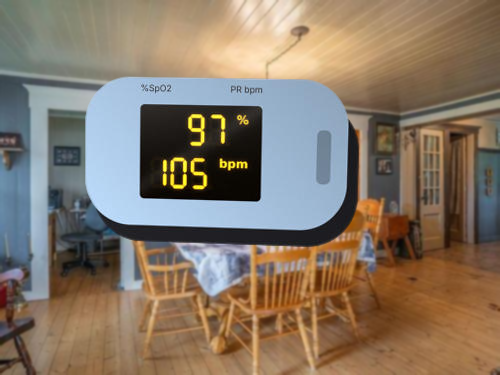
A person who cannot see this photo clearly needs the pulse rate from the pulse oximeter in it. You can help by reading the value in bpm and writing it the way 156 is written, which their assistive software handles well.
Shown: 105
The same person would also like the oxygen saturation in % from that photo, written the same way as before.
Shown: 97
